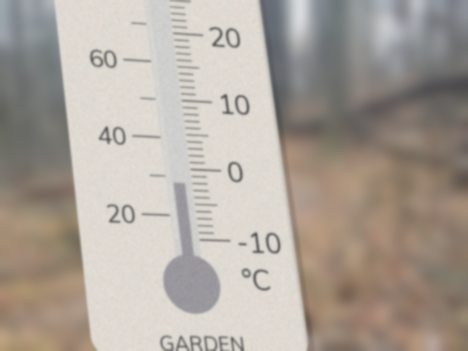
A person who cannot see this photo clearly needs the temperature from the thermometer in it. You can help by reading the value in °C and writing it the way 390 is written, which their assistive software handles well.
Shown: -2
